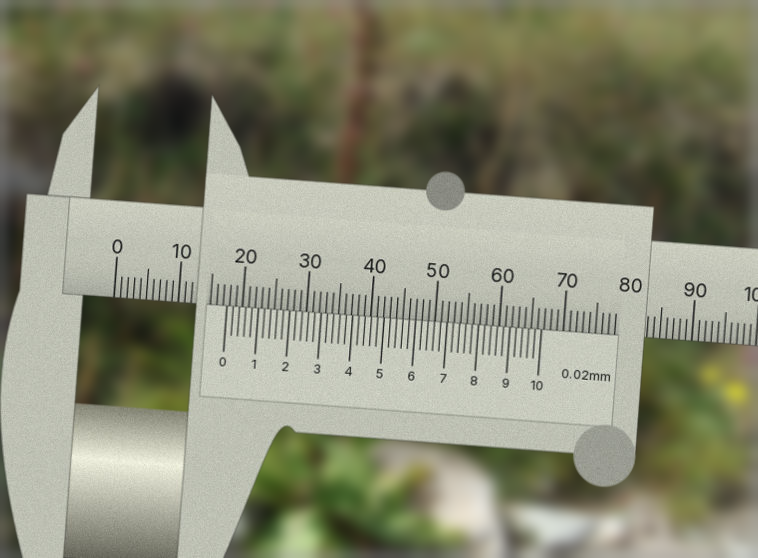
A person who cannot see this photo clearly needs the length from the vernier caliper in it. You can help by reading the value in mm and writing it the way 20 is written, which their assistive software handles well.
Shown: 17.6
